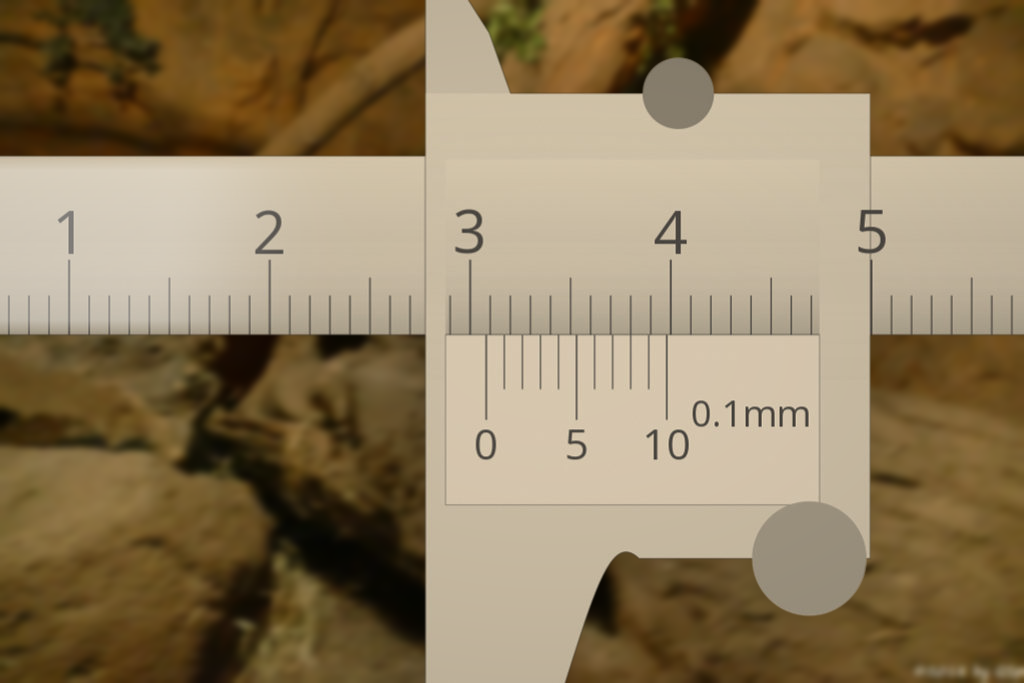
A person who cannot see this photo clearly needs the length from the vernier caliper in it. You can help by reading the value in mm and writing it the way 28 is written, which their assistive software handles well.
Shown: 30.8
